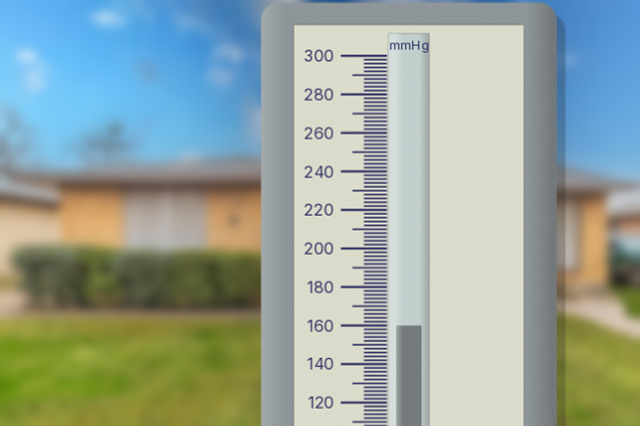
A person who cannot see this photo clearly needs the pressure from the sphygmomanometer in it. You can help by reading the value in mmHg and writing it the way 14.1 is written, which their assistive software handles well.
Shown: 160
